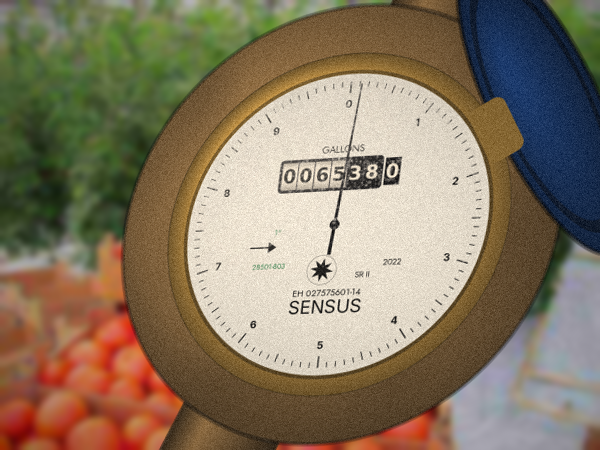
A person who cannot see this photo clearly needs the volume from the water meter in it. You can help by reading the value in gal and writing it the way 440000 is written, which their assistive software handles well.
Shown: 65380.1
